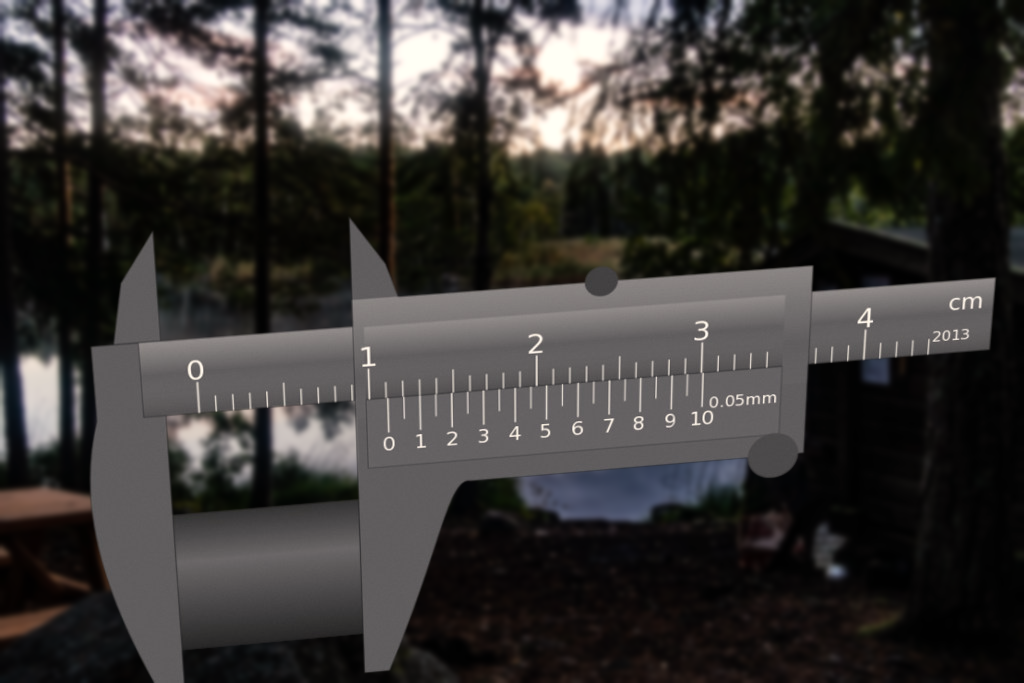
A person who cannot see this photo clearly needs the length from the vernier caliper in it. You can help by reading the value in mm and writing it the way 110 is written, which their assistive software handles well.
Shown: 11.1
